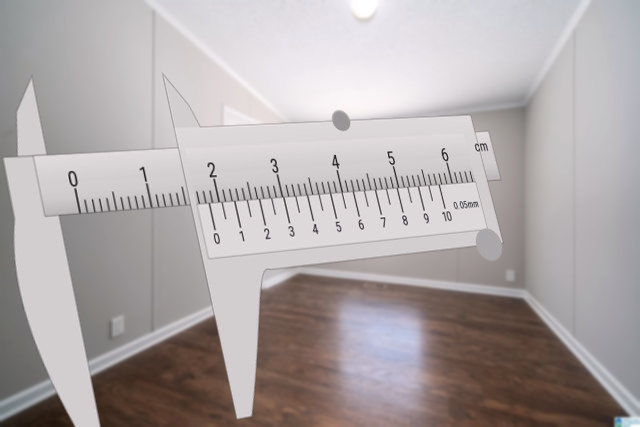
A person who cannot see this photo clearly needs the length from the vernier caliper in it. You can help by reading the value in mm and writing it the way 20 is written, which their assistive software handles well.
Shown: 18.5
